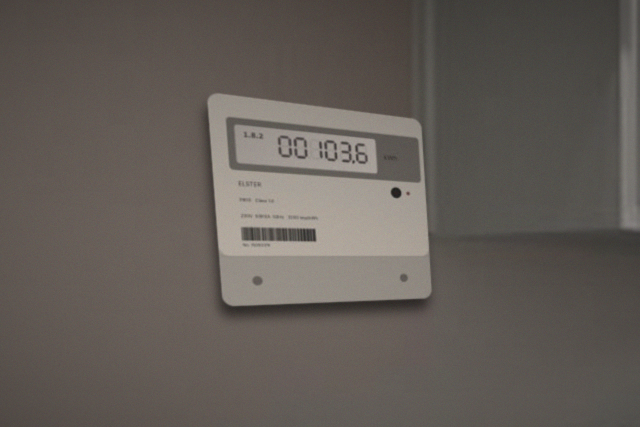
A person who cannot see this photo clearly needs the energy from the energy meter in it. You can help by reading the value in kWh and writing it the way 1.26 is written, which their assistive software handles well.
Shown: 103.6
